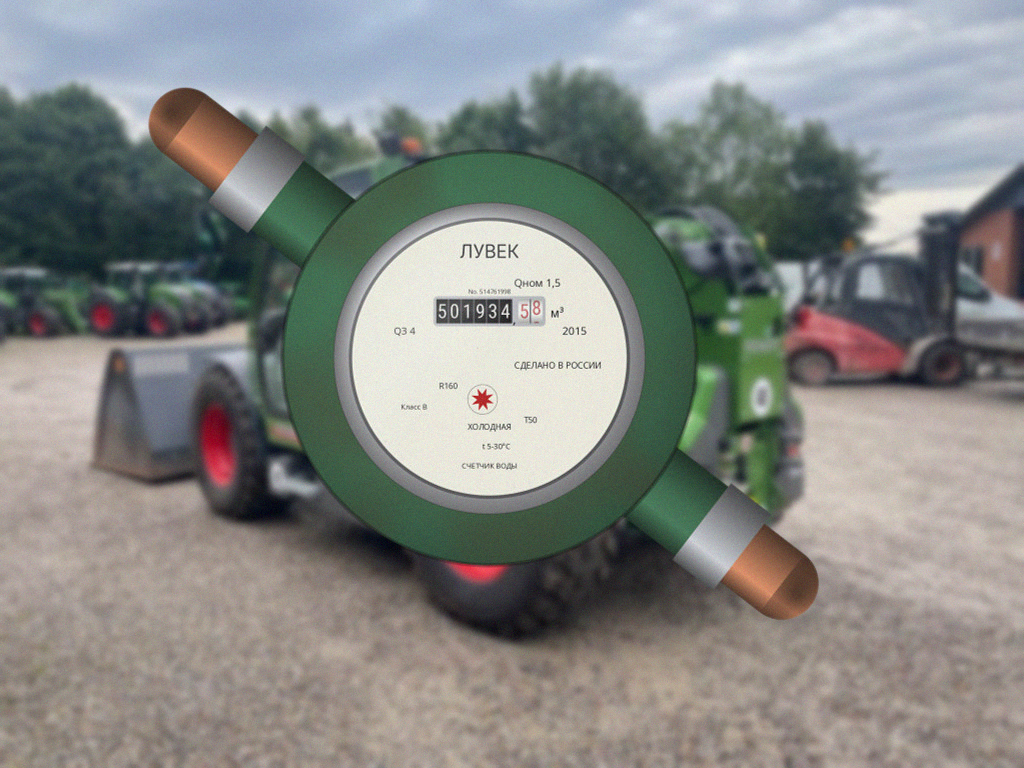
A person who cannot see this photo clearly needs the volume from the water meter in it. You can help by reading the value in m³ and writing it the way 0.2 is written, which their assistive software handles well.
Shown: 501934.58
